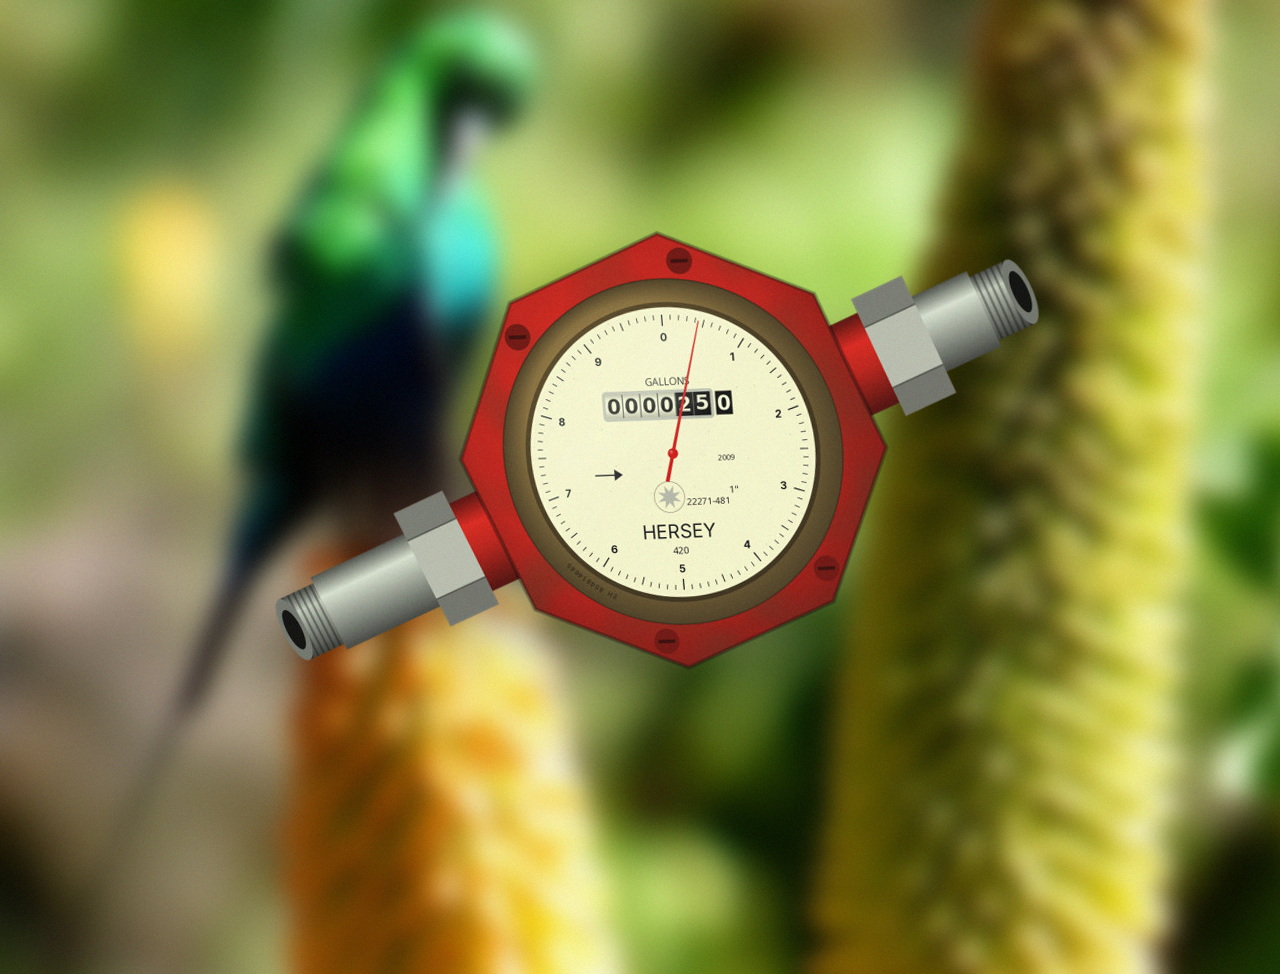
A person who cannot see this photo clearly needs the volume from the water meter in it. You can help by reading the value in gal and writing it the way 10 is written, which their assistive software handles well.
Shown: 250.4
